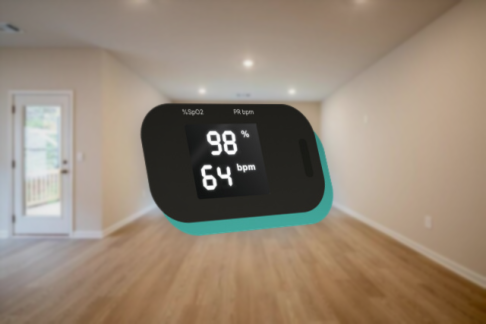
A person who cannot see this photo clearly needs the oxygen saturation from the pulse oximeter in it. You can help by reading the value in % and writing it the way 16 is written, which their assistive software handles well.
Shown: 98
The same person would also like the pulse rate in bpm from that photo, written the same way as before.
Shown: 64
